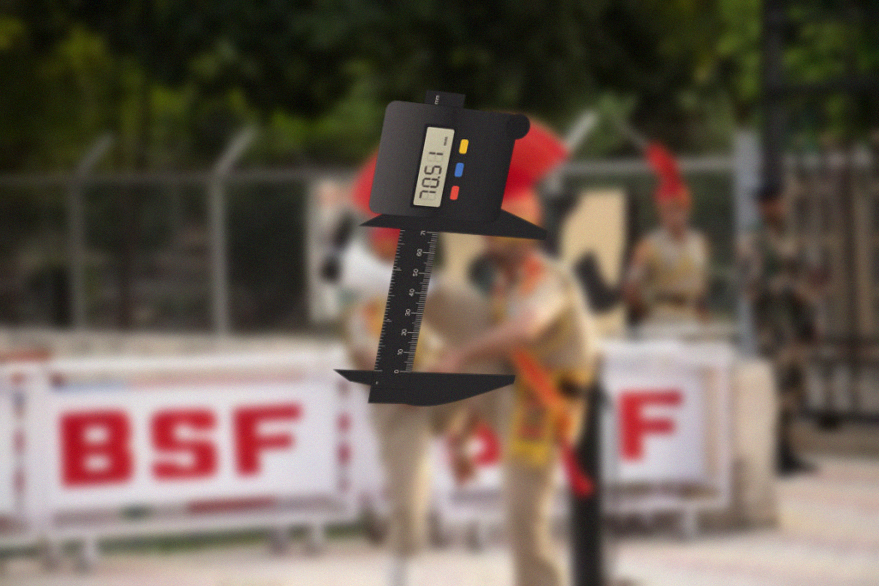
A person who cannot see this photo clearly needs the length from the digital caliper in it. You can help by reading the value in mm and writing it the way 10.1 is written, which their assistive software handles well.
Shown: 70.51
